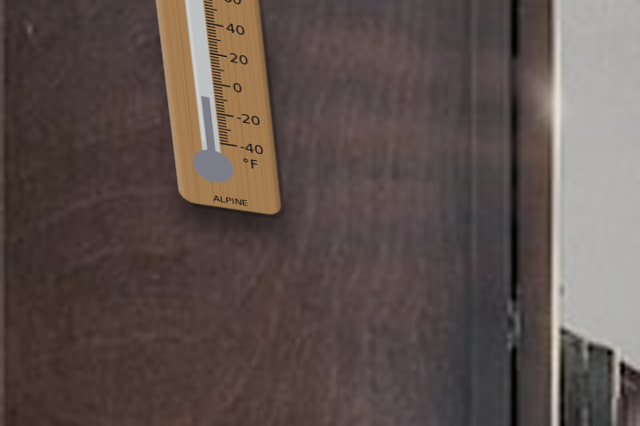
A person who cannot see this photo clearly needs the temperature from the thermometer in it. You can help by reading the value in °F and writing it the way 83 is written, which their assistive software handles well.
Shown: -10
